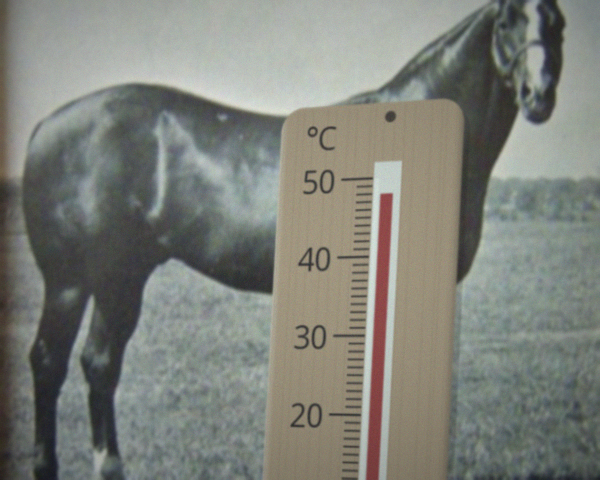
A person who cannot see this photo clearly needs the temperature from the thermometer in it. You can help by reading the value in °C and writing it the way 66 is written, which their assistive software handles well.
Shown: 48
